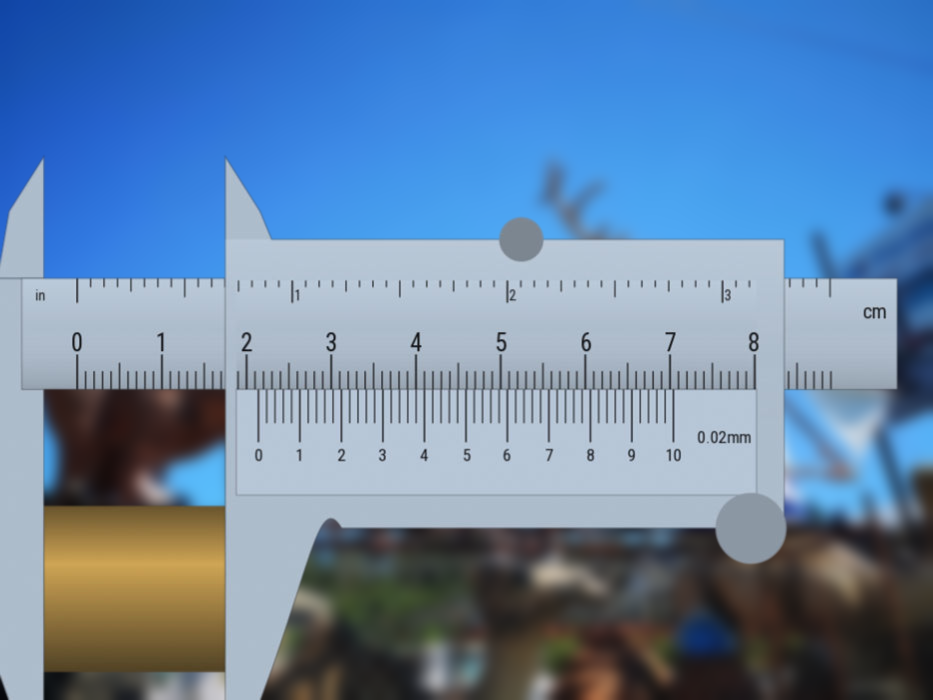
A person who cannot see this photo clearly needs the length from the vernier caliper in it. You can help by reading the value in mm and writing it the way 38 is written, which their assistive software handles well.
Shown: 21.4
